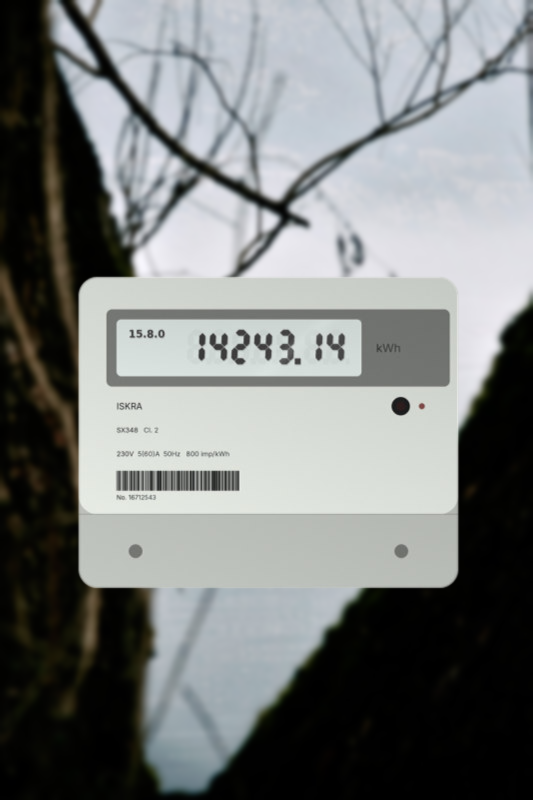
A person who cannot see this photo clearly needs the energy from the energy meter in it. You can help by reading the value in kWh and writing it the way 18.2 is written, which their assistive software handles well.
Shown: 14243.14
